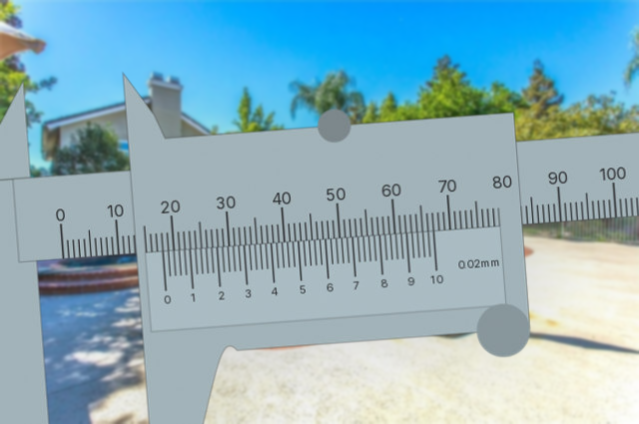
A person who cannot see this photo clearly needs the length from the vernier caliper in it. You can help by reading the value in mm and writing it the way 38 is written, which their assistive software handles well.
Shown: 18.0
